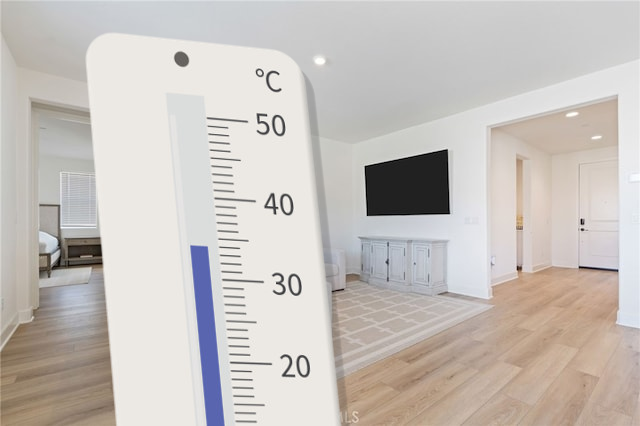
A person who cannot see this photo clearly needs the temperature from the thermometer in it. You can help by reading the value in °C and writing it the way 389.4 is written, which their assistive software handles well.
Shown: 34
